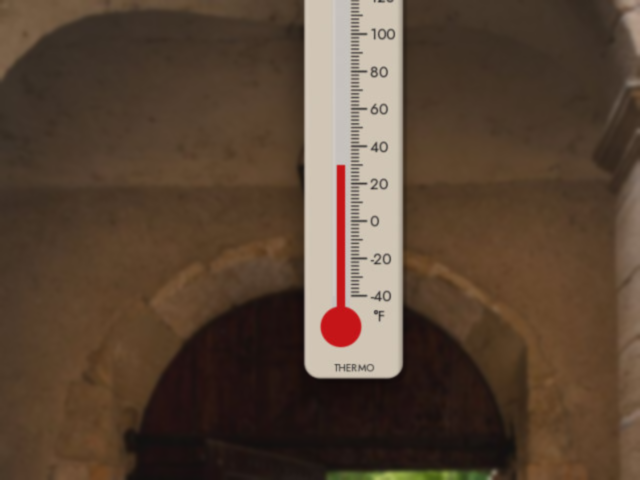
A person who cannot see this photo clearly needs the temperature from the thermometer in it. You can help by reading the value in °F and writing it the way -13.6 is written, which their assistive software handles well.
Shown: 30
